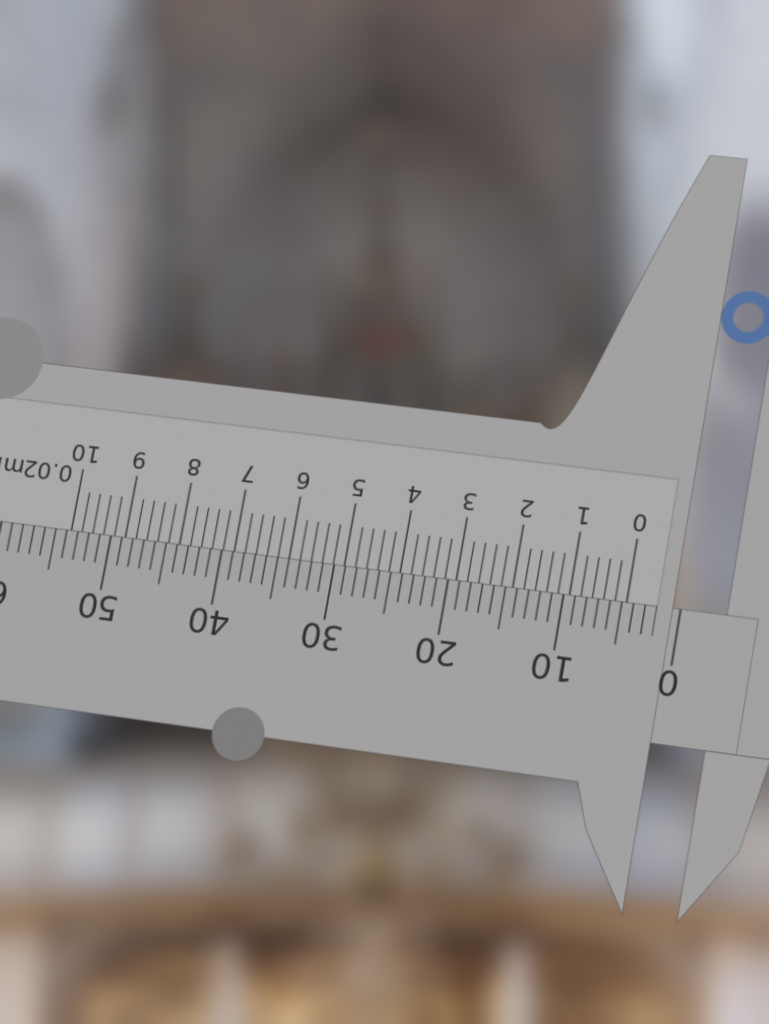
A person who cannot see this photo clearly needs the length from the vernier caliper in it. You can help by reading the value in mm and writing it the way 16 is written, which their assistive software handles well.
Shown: 4.6
